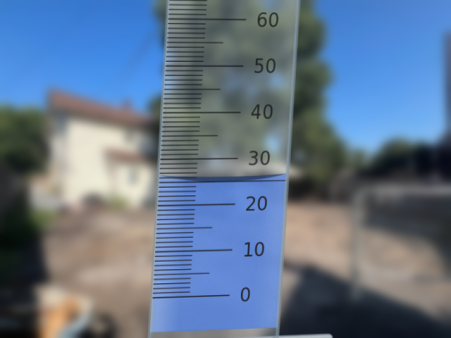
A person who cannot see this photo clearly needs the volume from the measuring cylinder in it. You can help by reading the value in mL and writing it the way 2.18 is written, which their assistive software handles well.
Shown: 25
